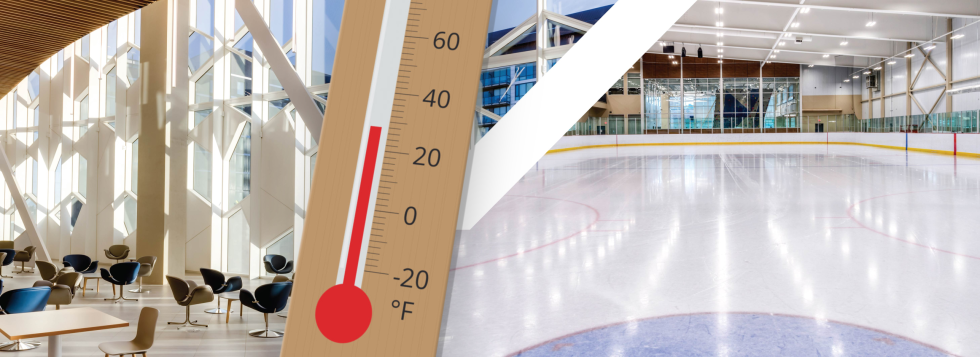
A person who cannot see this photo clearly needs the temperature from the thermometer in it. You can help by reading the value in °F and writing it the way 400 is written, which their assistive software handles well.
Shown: 28
